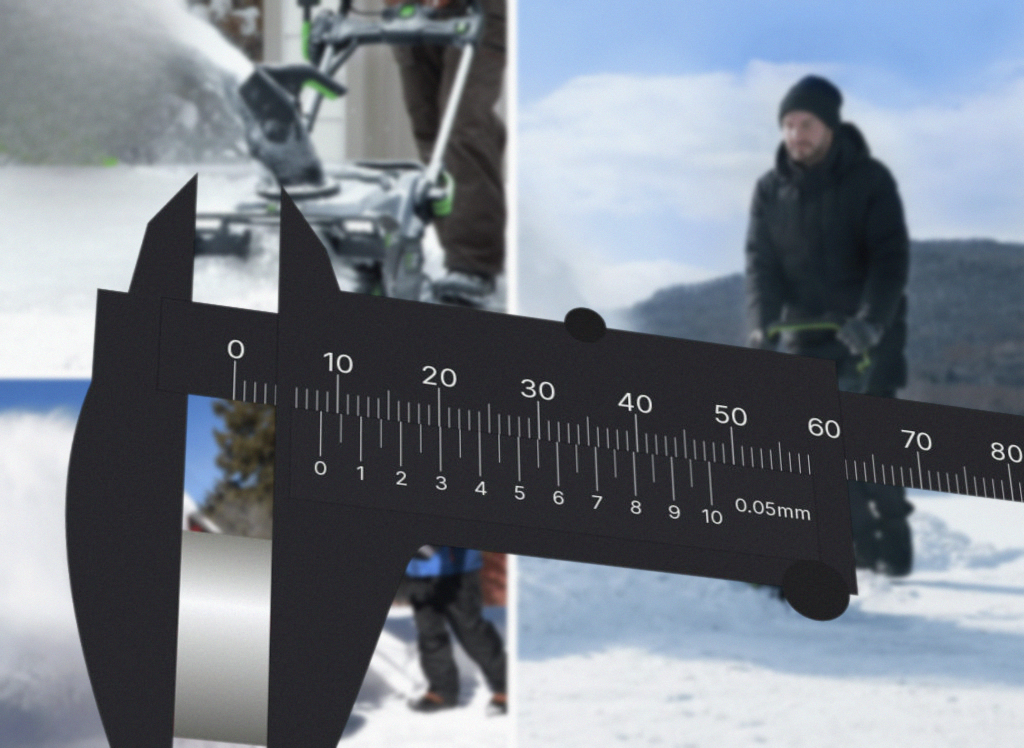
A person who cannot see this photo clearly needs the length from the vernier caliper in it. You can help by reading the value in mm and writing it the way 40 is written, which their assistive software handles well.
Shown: 8.4
